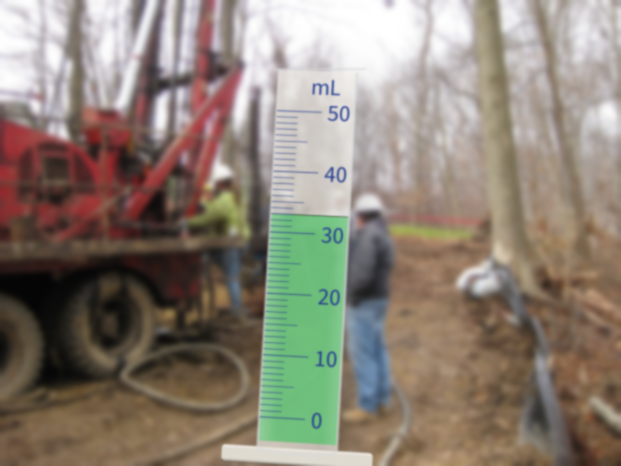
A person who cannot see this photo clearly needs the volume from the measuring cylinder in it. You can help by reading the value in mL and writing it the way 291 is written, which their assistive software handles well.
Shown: 33
